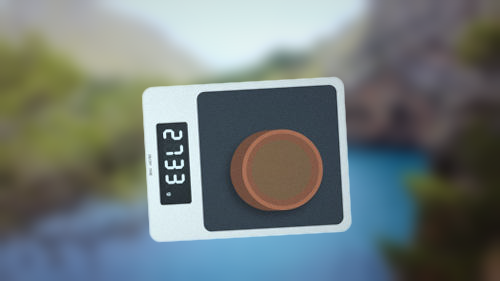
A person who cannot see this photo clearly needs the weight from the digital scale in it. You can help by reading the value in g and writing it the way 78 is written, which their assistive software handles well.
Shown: 2733
